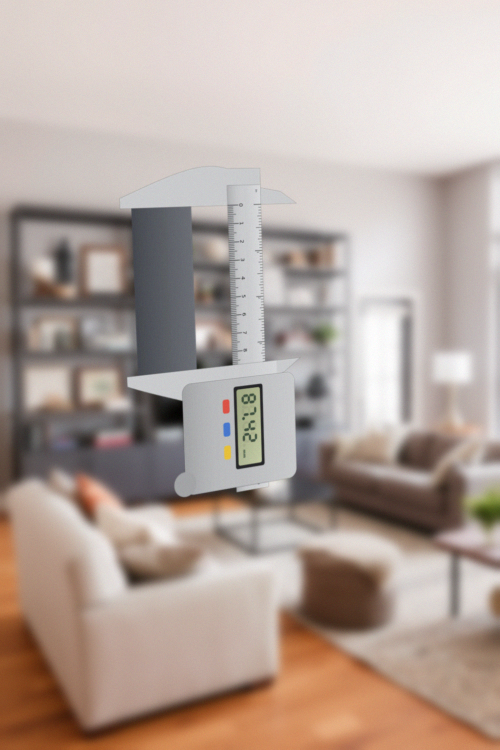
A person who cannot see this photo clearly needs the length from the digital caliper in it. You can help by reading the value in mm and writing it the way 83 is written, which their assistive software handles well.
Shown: 87.42
